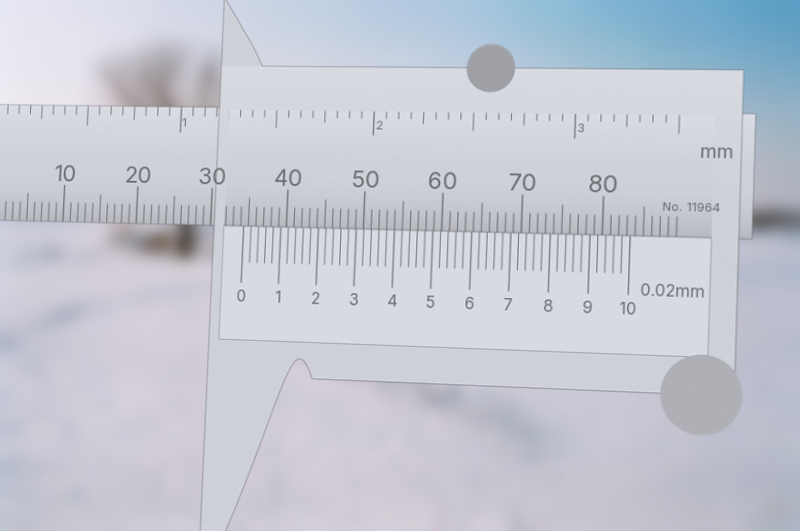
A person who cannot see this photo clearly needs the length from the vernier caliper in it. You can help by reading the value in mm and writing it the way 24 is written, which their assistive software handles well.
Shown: 34.4
